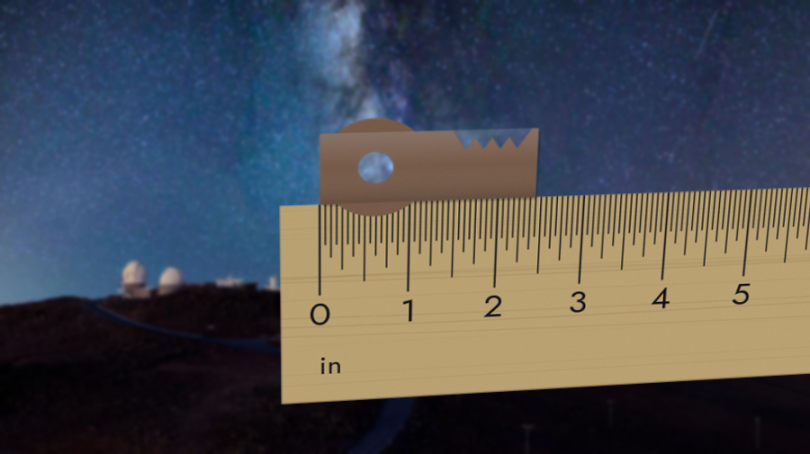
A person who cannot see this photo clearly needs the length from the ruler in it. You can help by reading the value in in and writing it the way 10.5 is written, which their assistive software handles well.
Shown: 2.4375
